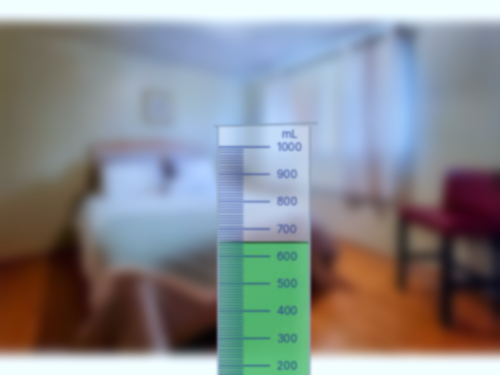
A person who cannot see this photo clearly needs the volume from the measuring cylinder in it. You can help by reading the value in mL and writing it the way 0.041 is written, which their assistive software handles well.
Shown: 650
